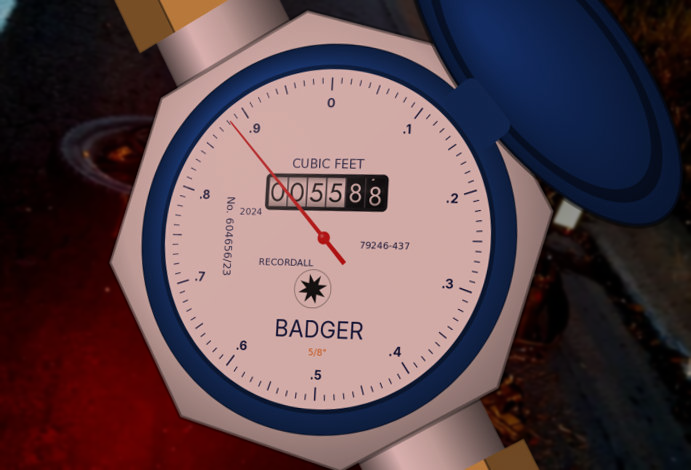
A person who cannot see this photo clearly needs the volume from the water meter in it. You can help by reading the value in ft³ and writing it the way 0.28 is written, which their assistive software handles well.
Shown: 5587.88
